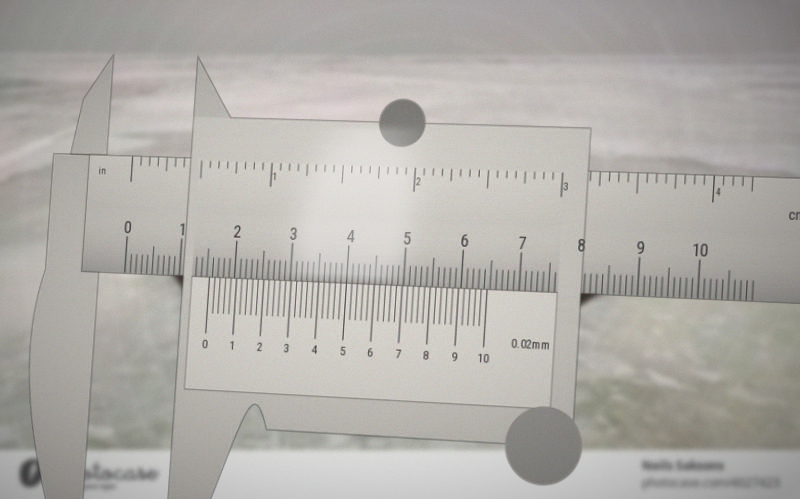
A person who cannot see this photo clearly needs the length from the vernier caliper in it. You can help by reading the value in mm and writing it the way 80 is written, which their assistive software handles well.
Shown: 15.5
